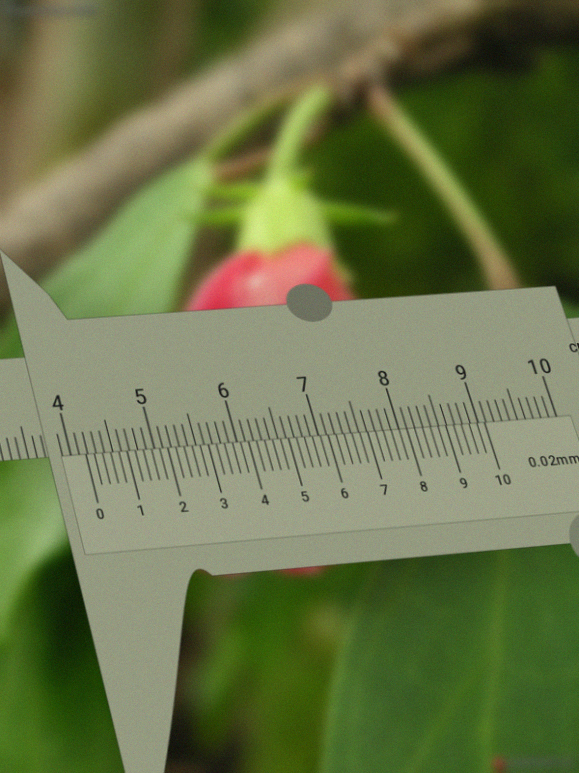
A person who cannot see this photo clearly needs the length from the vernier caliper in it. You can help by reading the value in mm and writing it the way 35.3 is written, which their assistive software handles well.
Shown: 41.8
